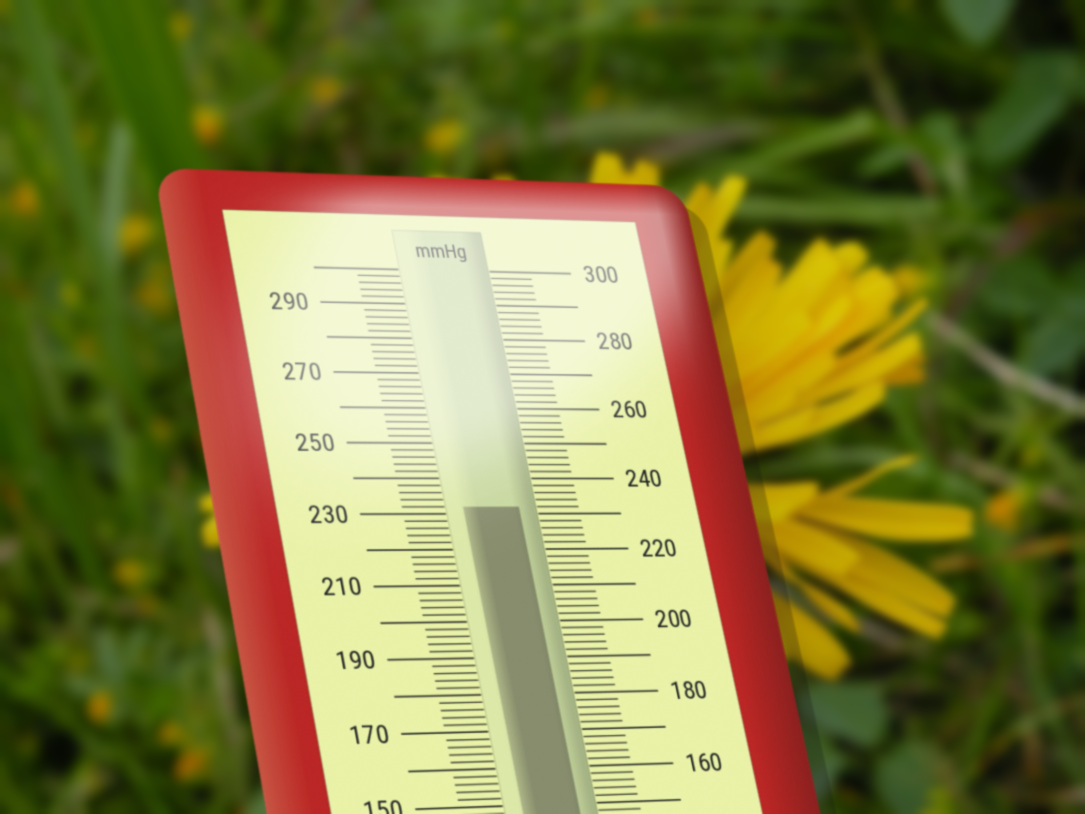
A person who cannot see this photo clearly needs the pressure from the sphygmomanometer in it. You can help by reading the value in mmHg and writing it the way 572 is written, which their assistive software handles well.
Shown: 232
